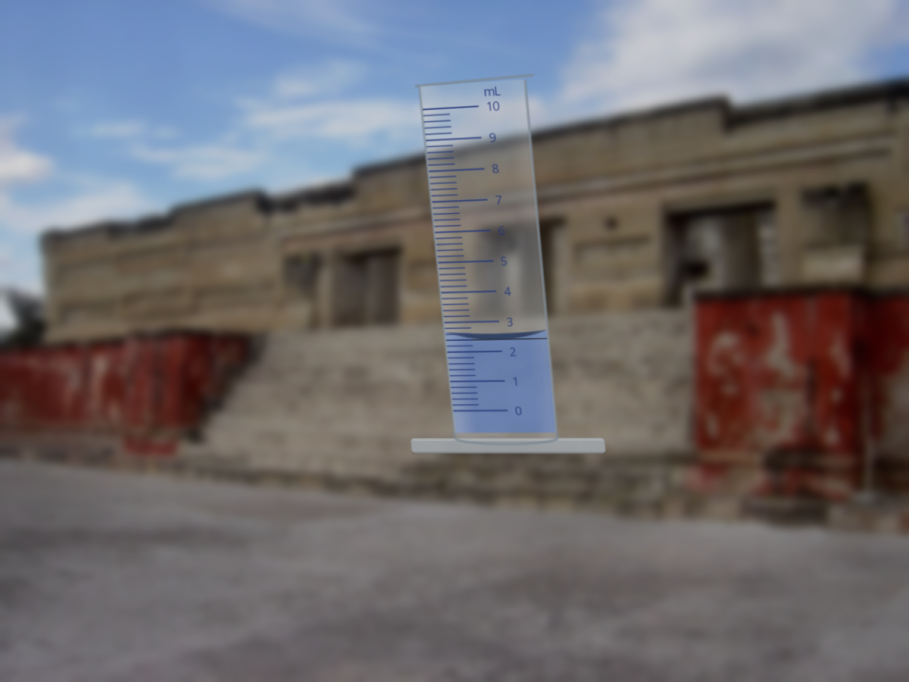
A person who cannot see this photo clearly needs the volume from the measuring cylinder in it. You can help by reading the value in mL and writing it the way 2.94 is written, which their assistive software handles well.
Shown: 2.4
